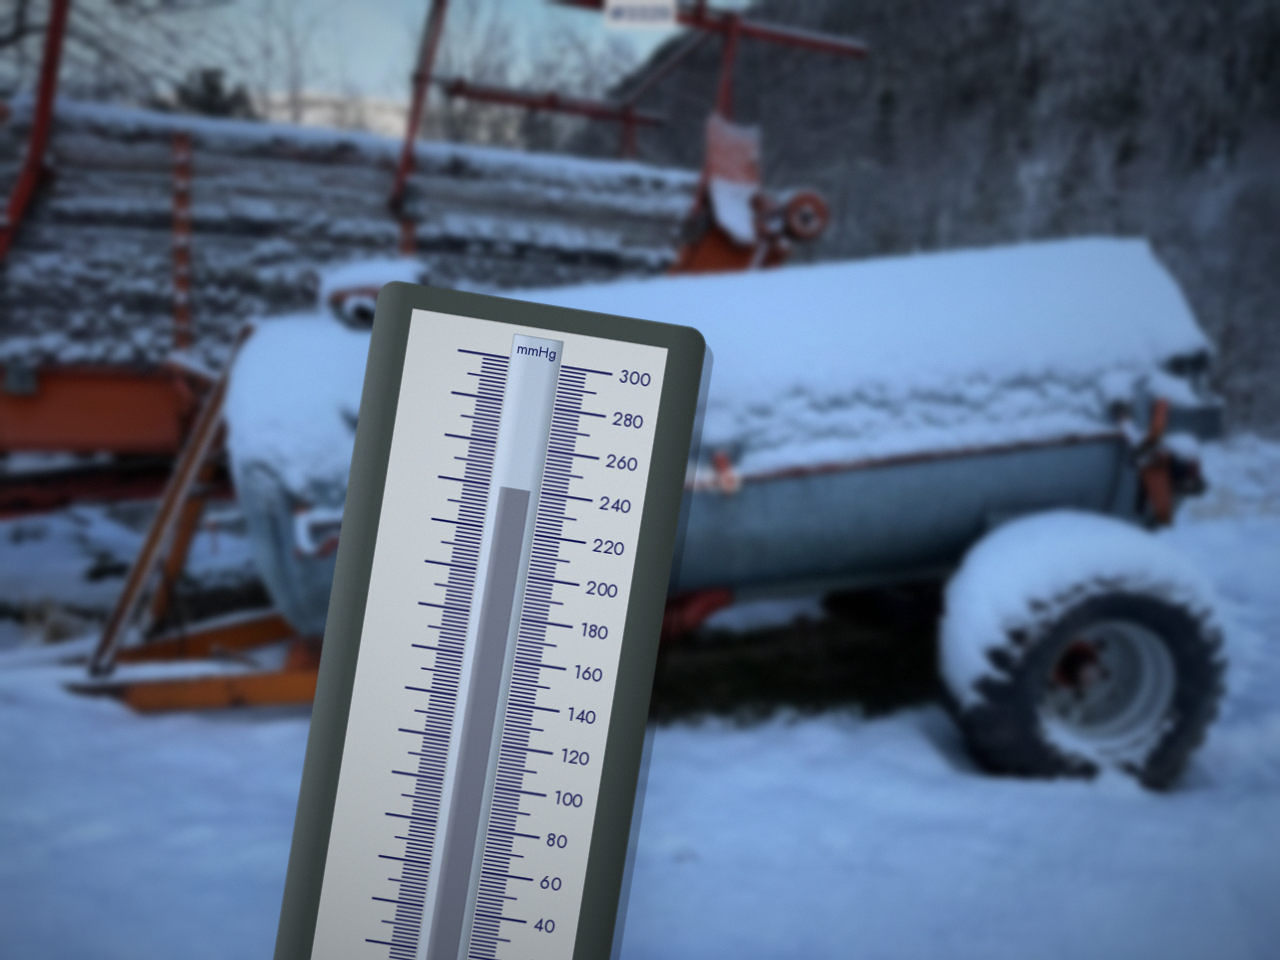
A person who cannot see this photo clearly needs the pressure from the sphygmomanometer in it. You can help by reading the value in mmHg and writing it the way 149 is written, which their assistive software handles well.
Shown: 240
